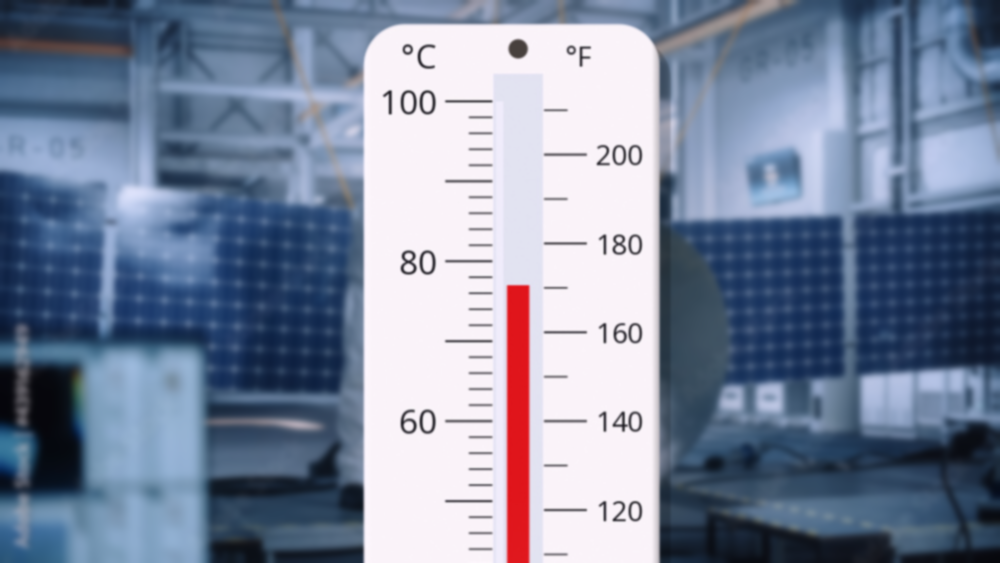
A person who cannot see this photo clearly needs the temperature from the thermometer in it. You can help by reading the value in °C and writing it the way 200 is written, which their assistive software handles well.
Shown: 77
